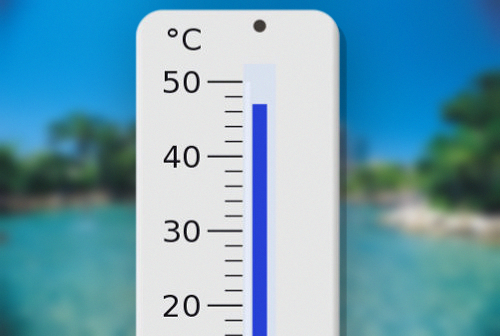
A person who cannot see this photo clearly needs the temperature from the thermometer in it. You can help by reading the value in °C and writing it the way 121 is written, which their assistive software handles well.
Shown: 47
